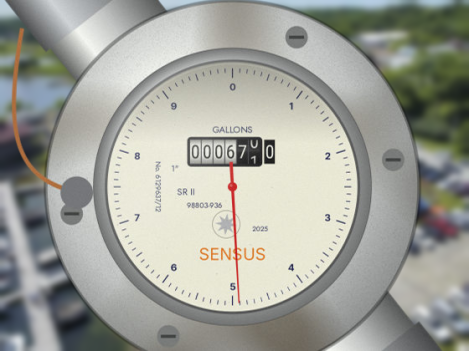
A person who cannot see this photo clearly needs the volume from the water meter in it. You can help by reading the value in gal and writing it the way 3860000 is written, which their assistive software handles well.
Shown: 6704.9
